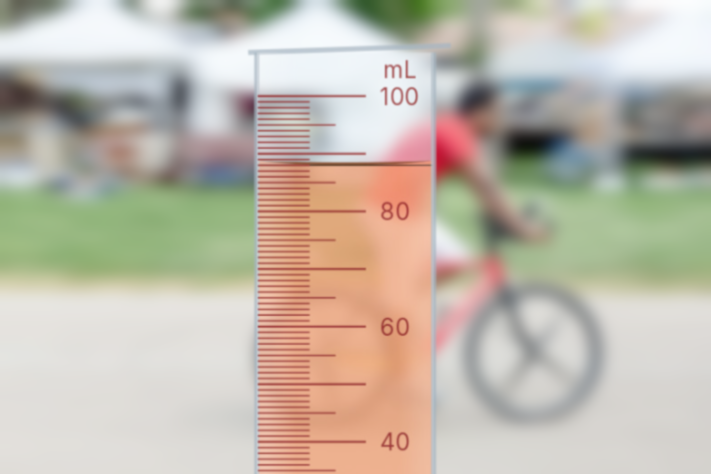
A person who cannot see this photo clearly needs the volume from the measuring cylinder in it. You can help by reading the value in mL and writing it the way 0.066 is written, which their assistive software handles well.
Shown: 88
